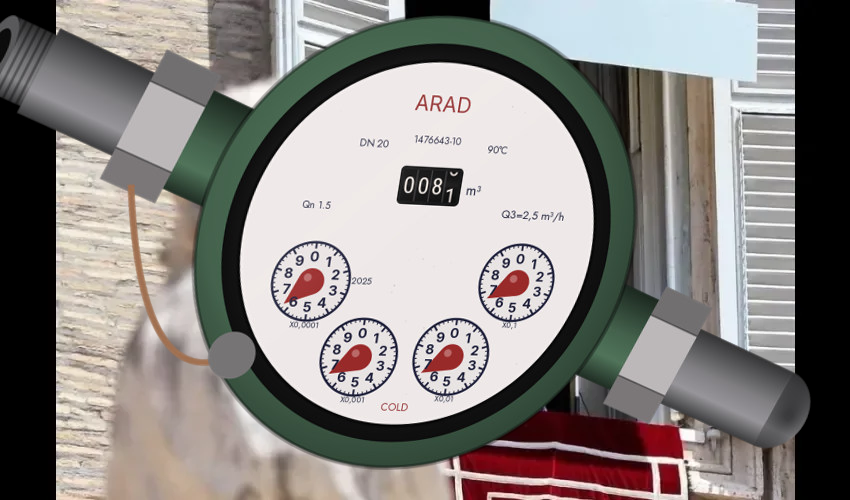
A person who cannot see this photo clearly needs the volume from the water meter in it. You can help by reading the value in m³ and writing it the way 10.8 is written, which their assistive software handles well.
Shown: 80.6666
